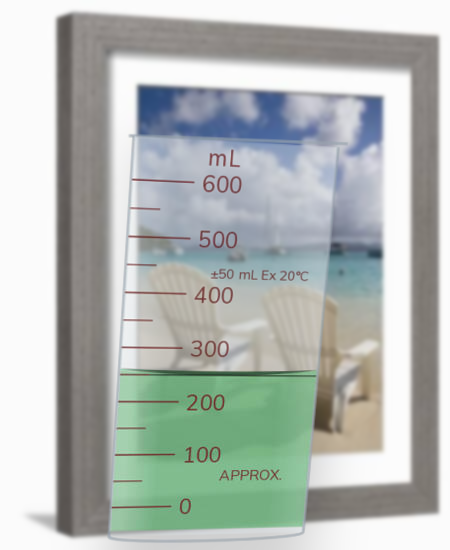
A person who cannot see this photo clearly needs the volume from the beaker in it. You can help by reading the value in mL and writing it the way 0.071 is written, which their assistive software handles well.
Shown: 250
